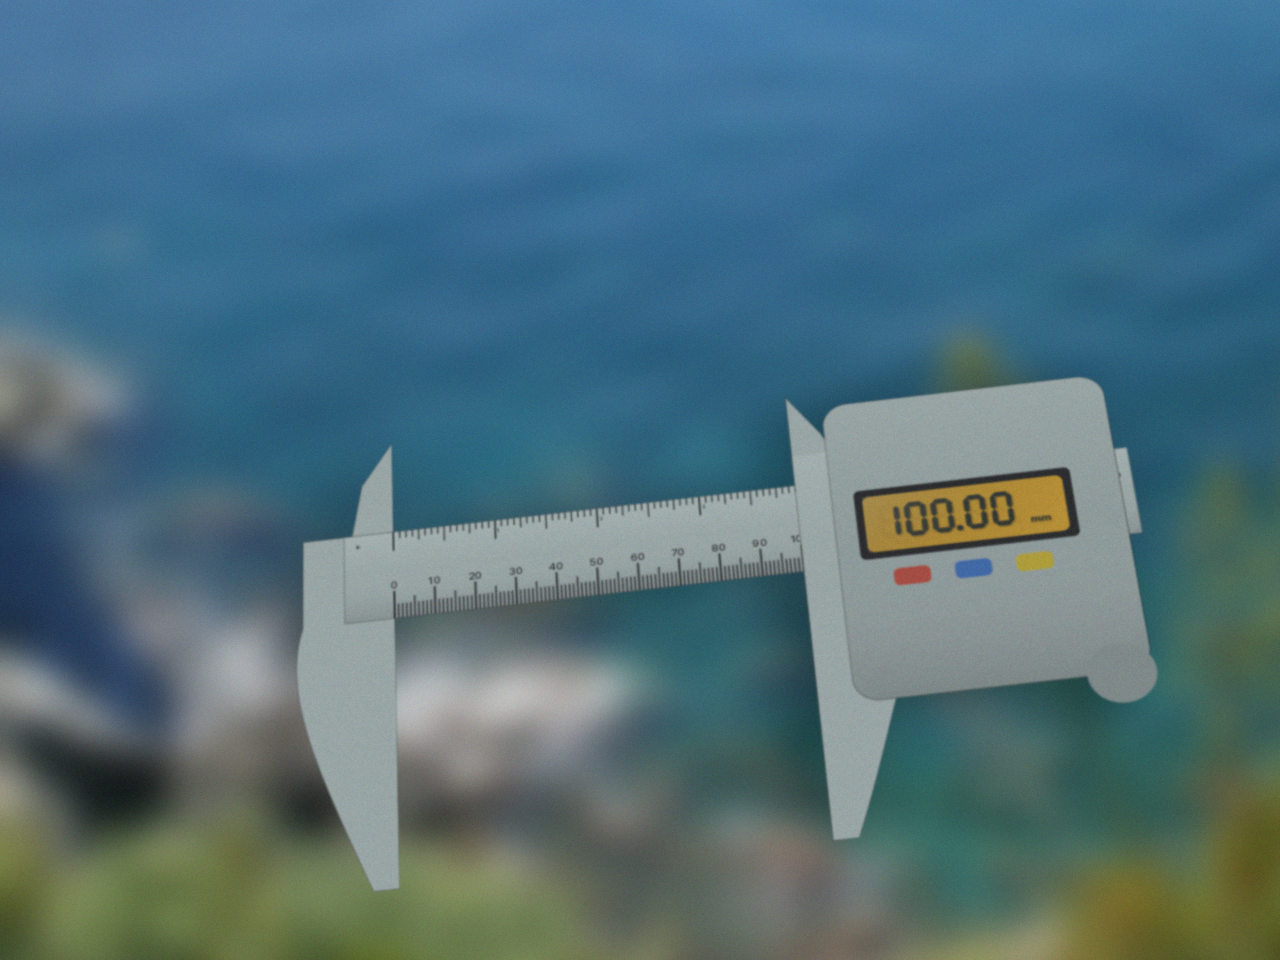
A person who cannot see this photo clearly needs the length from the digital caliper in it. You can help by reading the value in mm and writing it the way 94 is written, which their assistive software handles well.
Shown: 100.00
